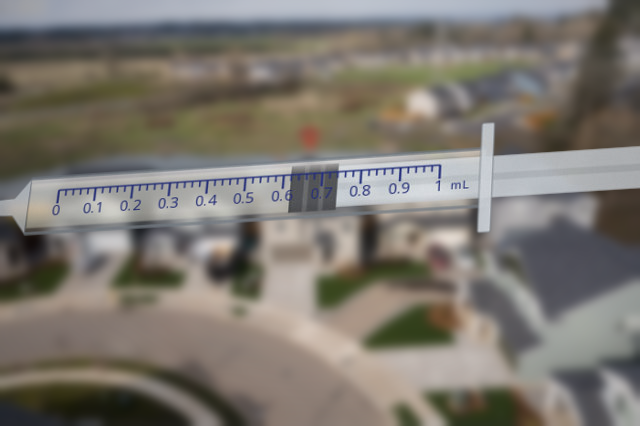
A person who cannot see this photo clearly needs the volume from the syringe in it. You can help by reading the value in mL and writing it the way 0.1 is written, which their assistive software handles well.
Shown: 0.62
